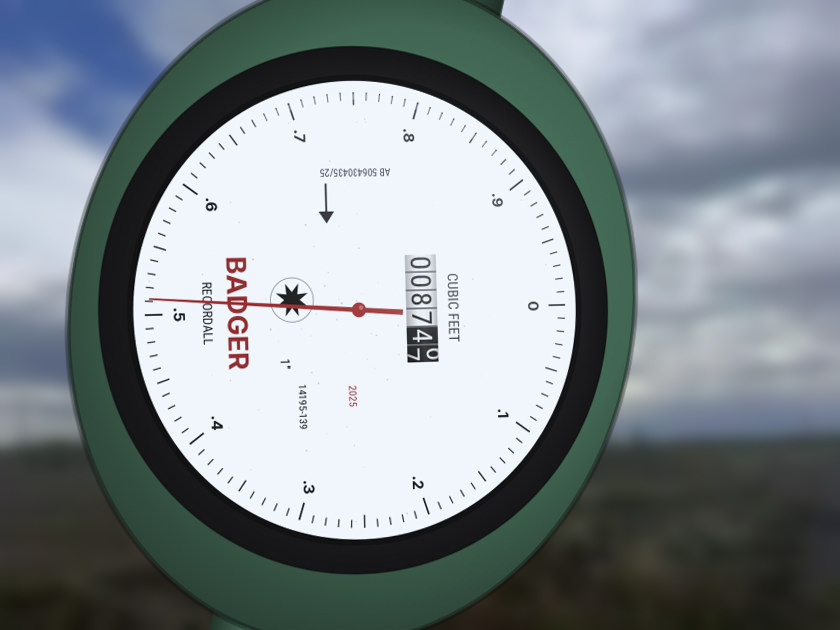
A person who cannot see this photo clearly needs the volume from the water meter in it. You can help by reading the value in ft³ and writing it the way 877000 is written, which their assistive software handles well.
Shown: 8746.51
